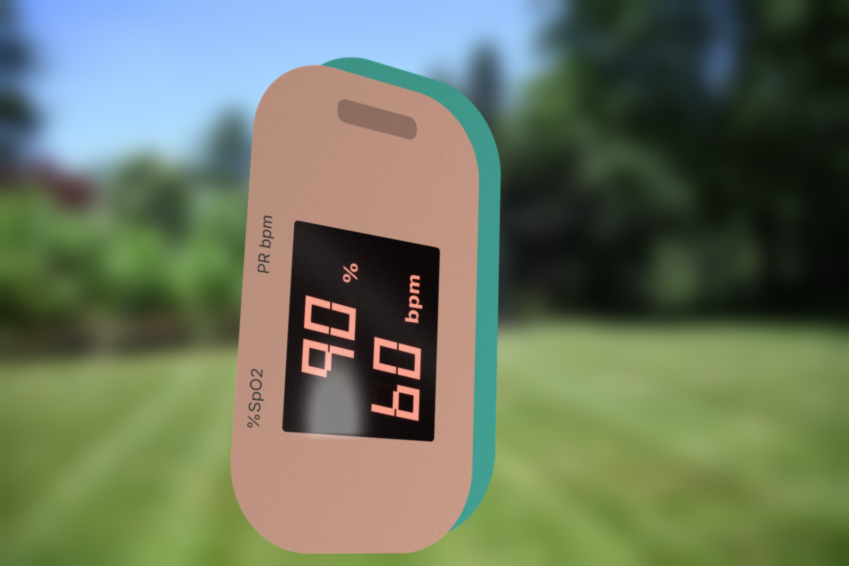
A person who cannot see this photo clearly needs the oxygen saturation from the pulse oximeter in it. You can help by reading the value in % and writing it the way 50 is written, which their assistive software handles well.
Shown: 90
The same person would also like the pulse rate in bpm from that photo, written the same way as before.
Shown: 60
